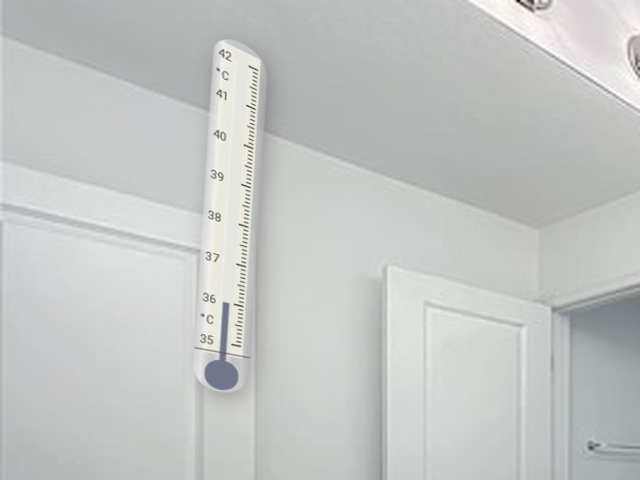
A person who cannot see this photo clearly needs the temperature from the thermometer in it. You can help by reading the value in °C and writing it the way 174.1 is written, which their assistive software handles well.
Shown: 36
